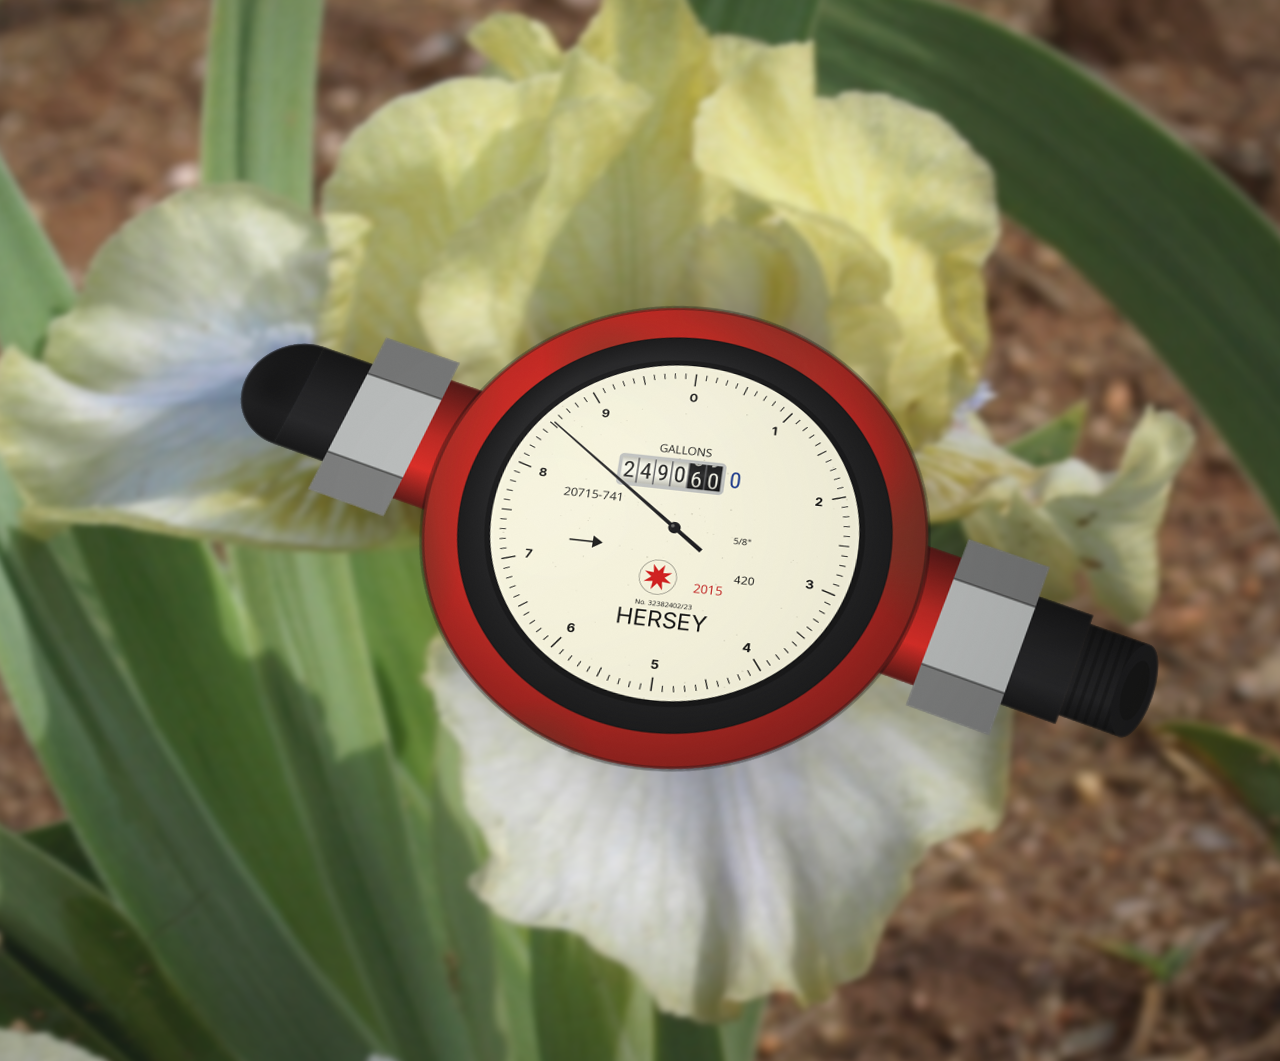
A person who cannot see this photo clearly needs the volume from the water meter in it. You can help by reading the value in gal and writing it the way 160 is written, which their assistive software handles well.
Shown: 2490598.5
